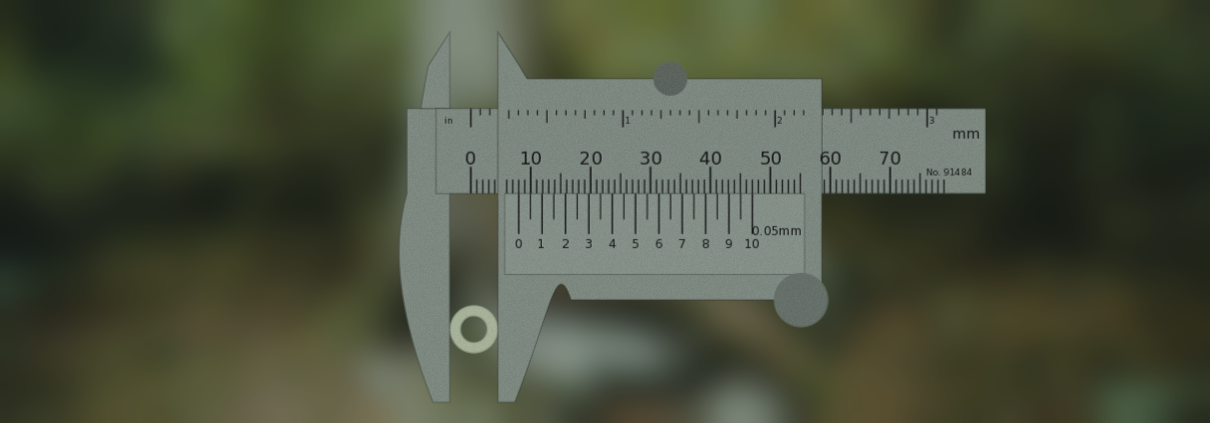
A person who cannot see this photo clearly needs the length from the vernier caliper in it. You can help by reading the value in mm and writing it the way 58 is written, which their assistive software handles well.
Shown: 8.0
